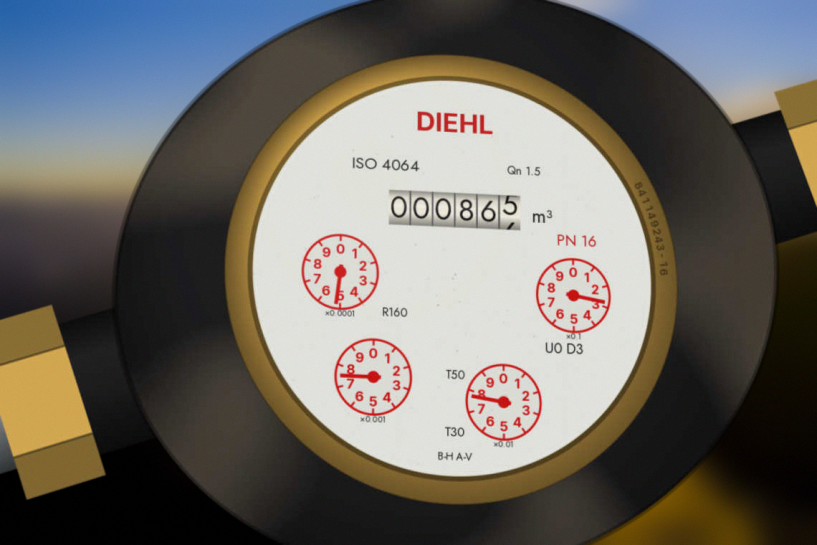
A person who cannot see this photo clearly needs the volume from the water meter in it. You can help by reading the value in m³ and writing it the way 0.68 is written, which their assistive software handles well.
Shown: 865.2775
